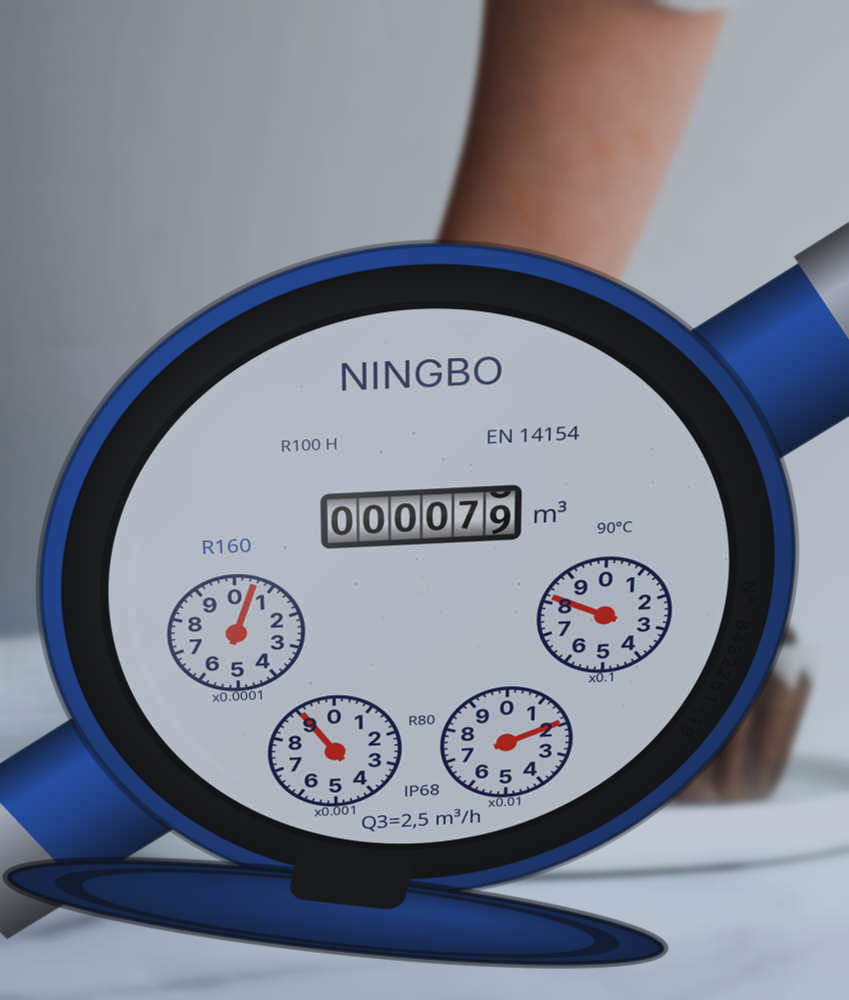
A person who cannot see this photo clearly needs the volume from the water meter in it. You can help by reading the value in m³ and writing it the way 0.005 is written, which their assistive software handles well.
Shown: 78.8190
